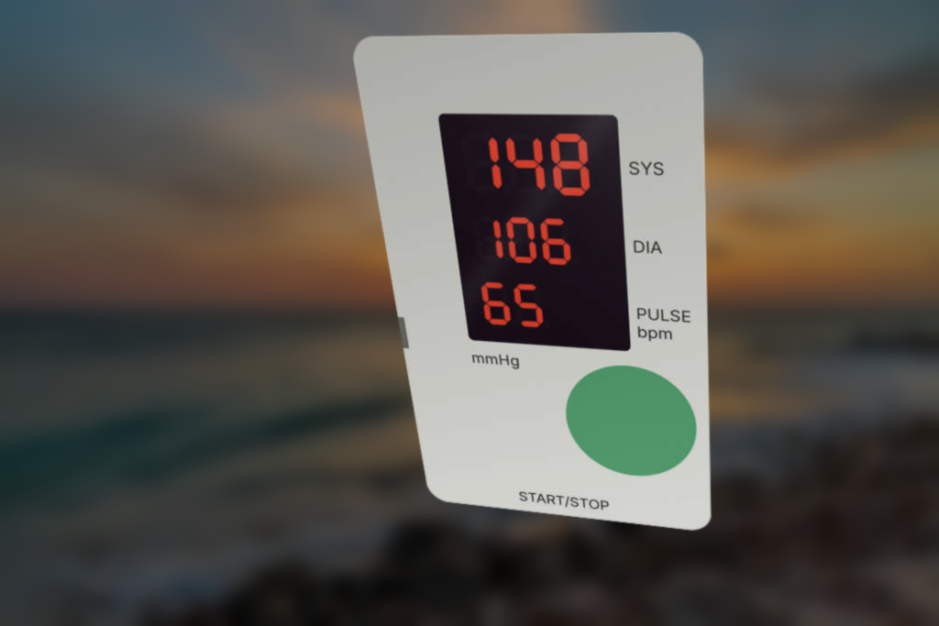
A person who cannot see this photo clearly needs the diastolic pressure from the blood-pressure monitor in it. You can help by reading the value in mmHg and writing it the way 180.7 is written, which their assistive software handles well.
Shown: 106
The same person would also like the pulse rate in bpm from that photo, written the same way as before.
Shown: 65
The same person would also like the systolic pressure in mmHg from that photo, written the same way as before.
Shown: 148
